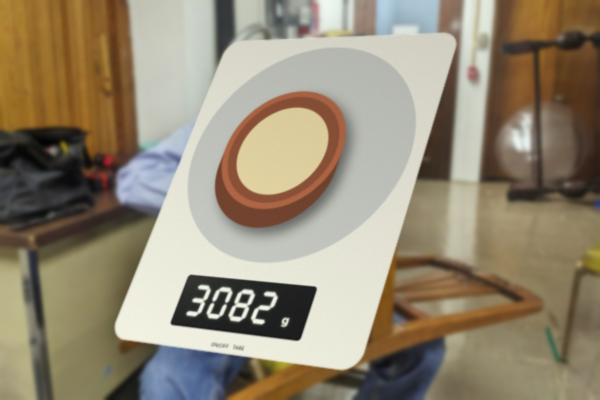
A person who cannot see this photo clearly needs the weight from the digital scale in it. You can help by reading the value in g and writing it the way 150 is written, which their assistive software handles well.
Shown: 3082
